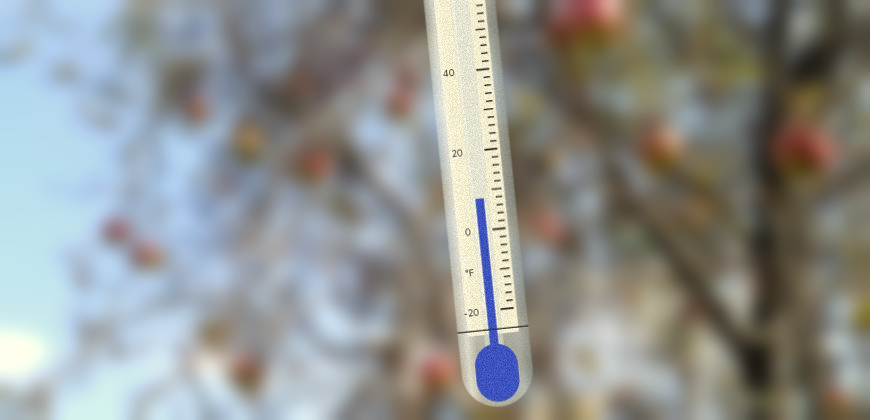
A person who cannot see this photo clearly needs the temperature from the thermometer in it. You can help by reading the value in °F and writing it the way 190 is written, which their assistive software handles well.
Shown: 8
